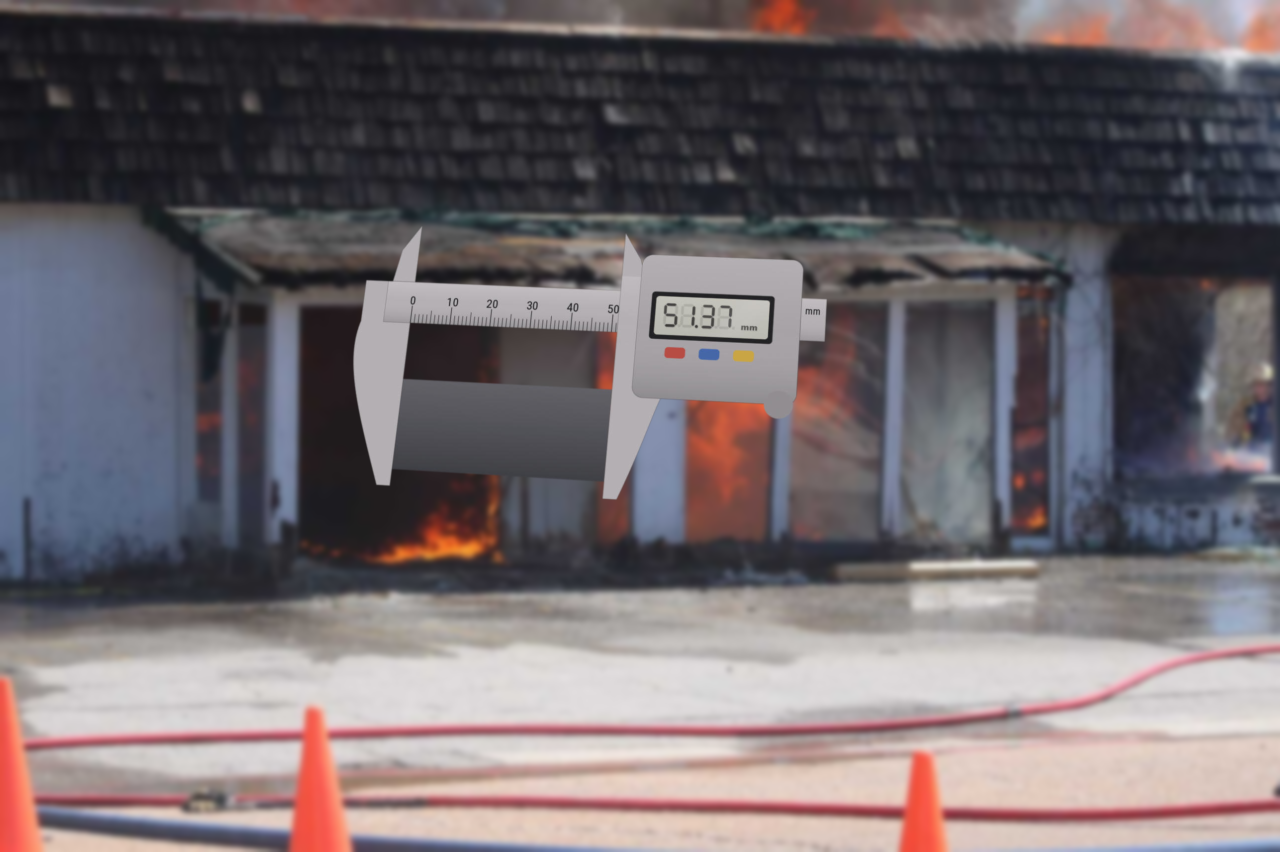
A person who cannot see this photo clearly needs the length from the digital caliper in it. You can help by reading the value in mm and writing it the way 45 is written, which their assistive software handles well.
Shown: 51.37
